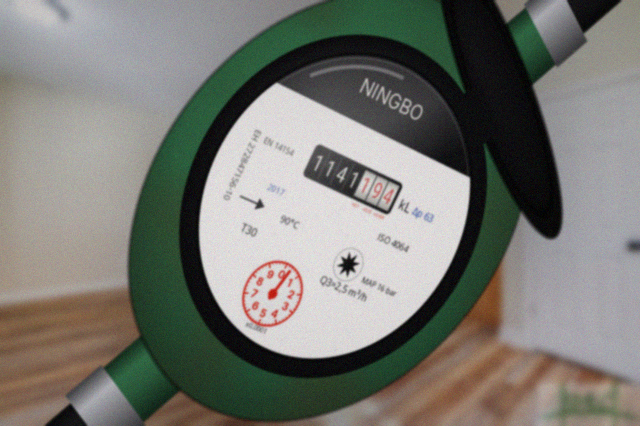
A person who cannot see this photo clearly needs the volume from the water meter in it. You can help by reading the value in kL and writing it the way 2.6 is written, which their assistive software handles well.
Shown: 1141.1940
